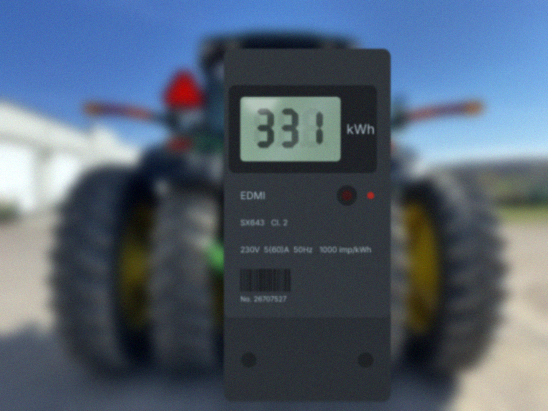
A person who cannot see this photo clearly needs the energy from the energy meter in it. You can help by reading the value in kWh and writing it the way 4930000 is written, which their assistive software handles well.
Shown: 331
